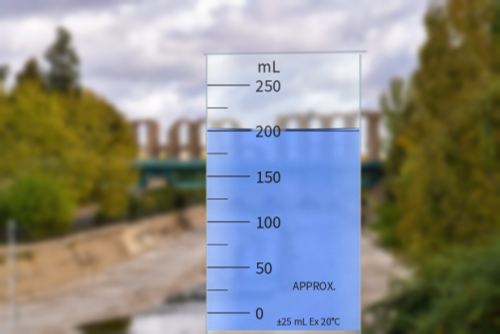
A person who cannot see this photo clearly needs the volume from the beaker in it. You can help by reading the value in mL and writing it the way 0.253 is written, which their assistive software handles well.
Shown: 200
